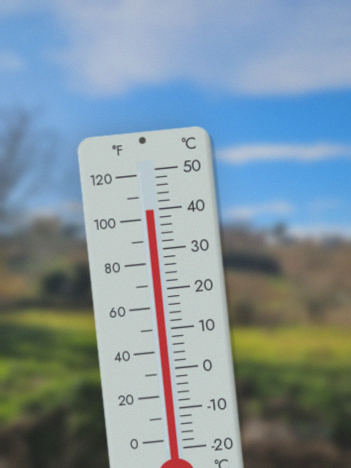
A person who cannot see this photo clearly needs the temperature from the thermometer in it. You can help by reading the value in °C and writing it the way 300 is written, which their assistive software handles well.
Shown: 40
